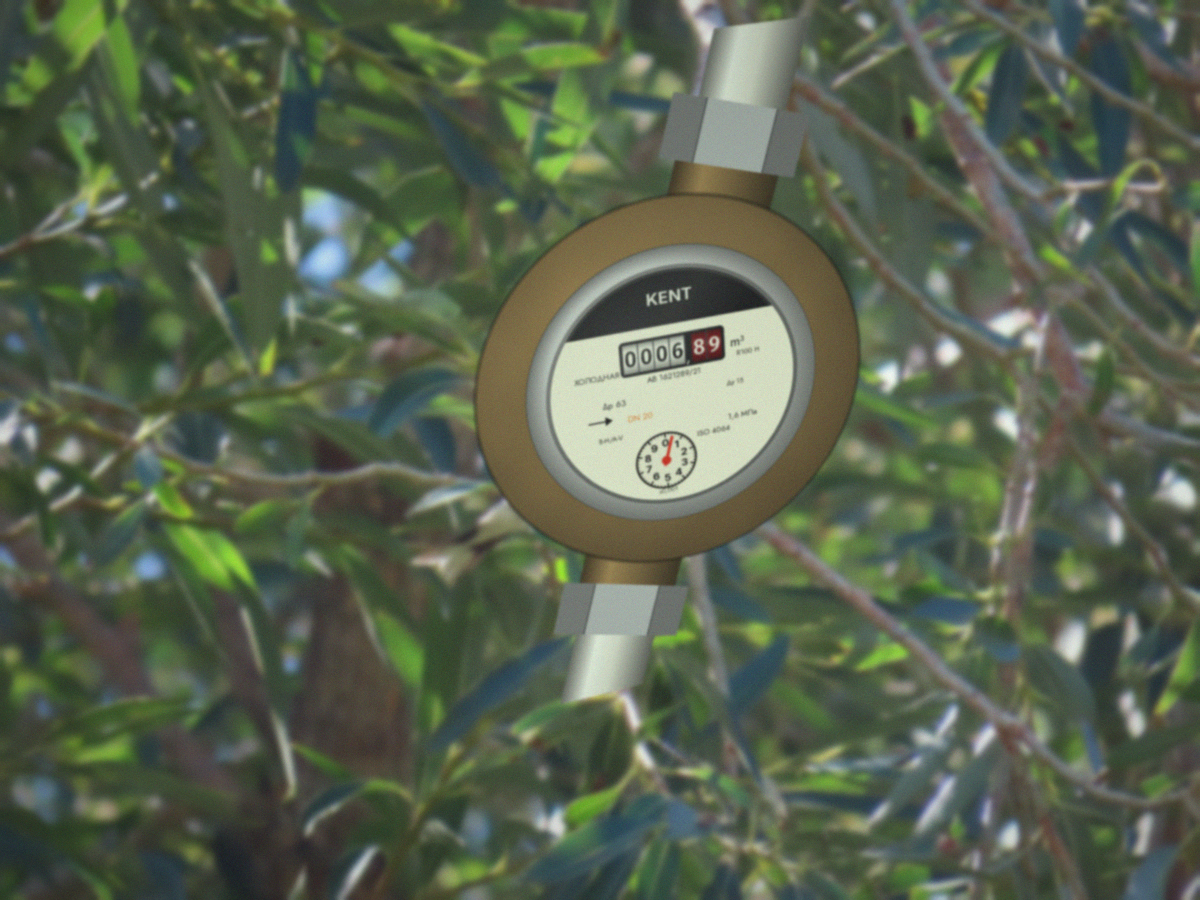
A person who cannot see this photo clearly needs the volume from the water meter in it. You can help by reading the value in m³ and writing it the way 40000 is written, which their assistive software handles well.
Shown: 6.890
